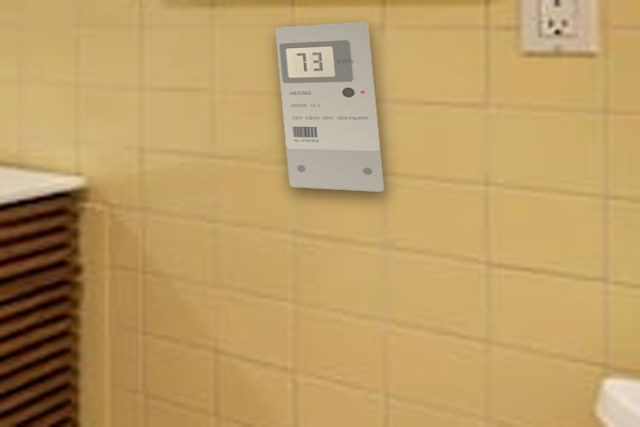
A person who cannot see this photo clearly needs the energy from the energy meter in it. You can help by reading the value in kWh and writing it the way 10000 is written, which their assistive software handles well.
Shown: 73
